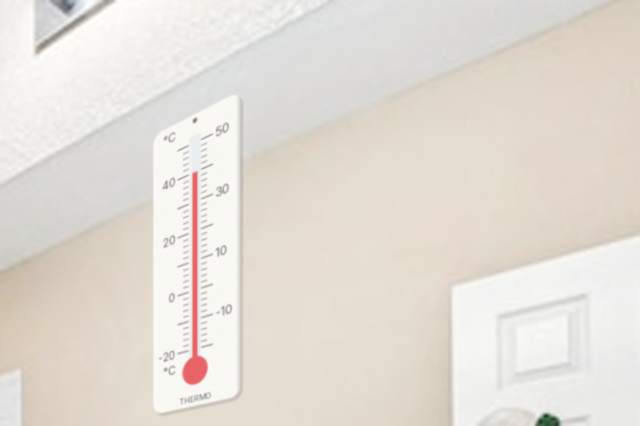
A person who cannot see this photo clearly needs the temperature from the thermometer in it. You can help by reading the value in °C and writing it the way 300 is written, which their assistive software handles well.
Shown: 40
